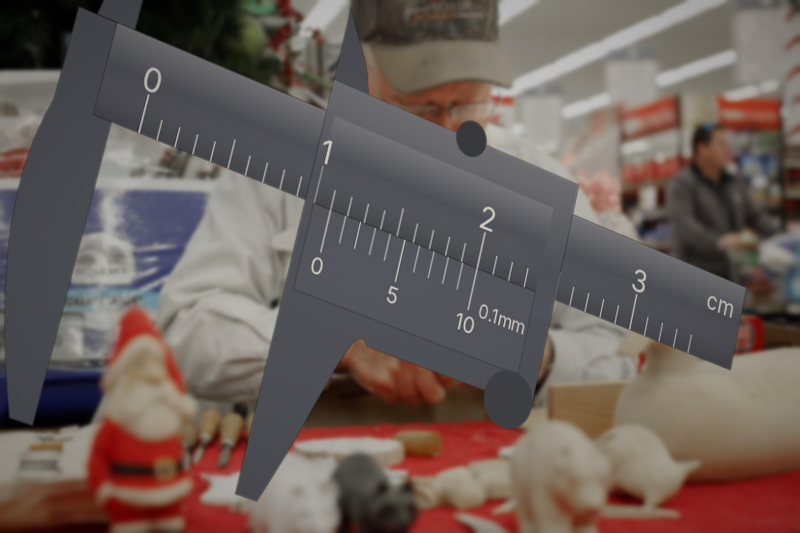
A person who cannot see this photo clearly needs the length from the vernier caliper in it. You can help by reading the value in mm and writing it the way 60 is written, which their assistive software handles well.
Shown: 11.0
